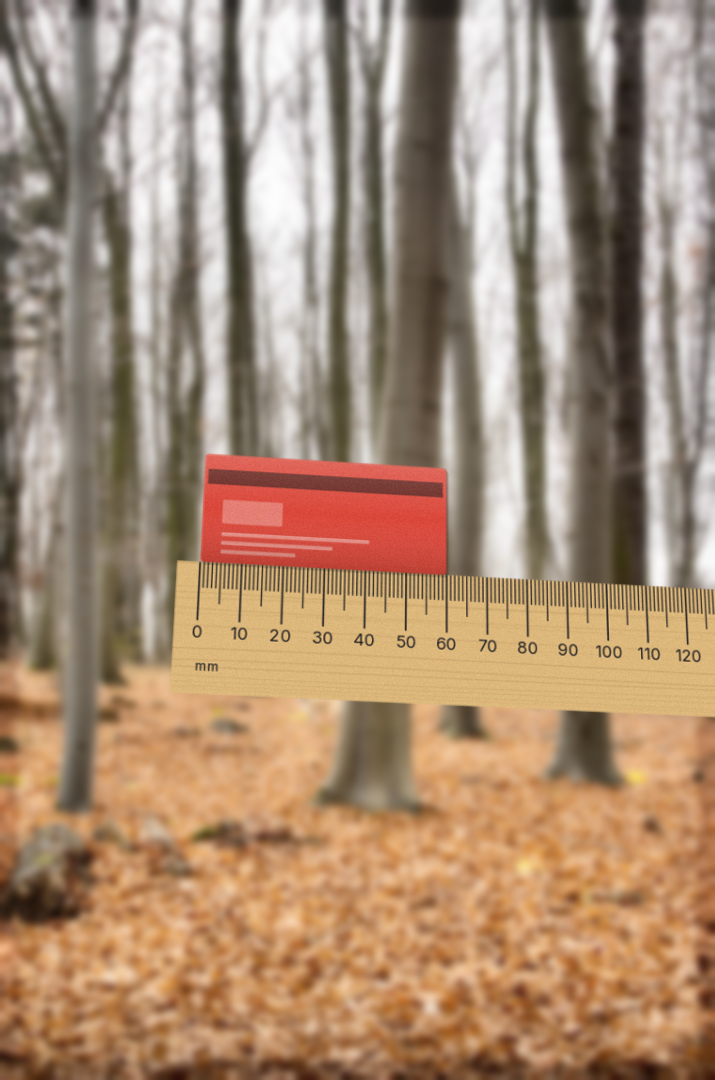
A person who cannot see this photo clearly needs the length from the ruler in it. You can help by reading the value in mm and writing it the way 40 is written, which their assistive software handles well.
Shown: 60
